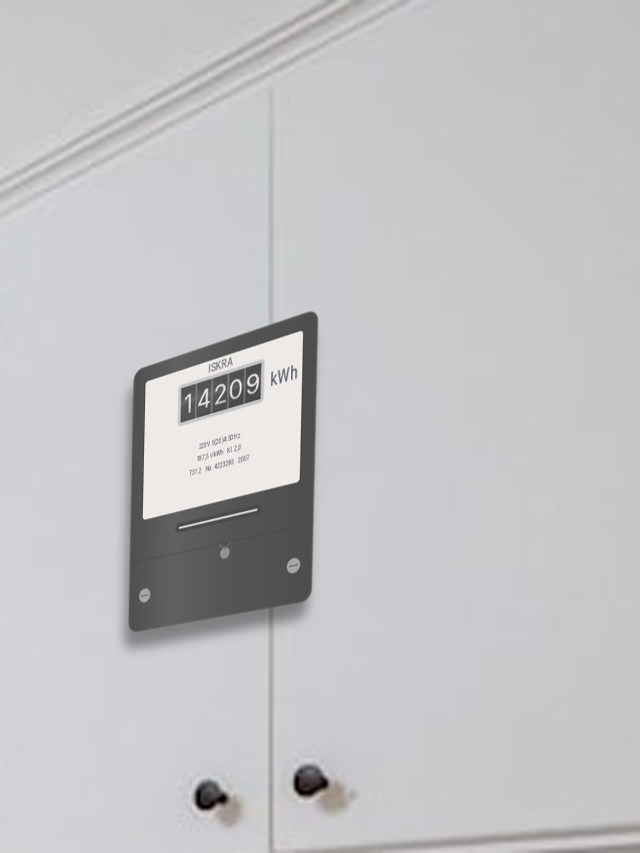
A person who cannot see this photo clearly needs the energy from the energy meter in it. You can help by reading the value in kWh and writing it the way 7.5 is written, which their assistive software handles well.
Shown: 14209
